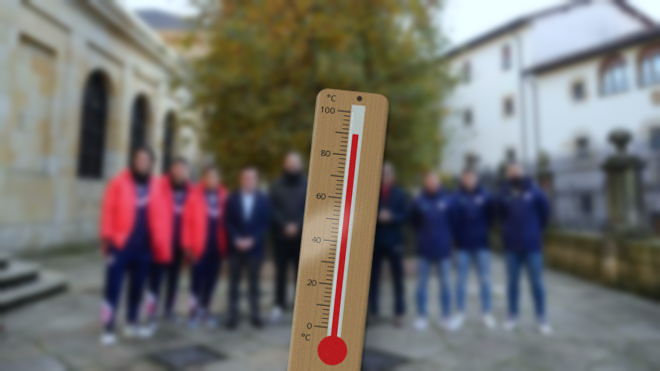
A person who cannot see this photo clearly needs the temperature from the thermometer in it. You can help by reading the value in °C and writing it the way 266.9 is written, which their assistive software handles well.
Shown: 90
